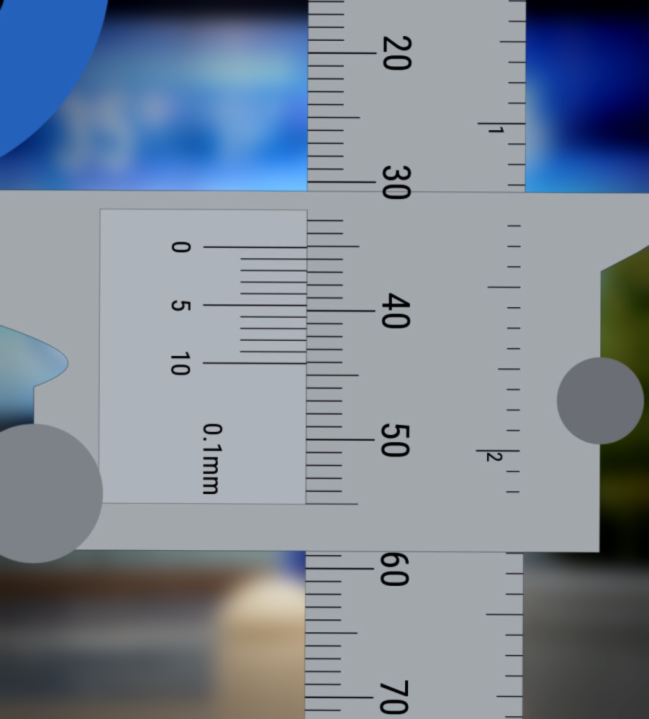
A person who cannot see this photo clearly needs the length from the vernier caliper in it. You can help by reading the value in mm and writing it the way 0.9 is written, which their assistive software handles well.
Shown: 35.1
